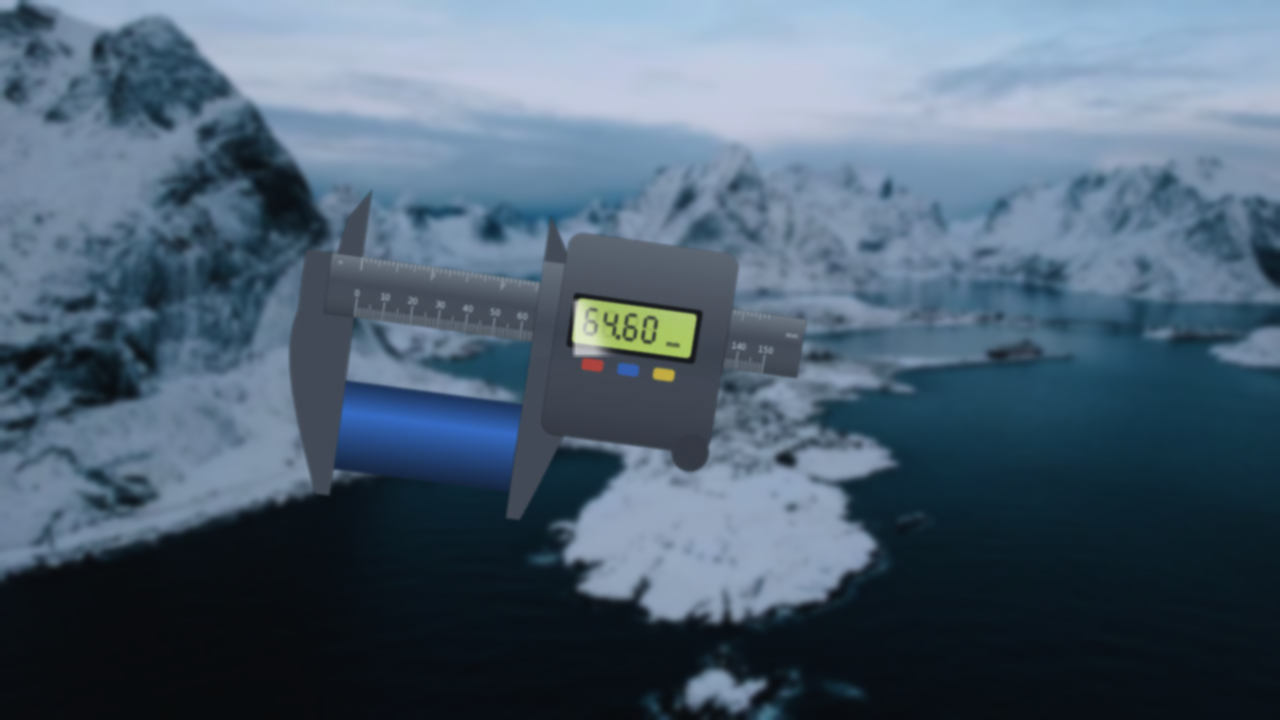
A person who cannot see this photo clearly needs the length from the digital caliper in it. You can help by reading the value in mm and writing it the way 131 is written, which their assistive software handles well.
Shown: 64.60
